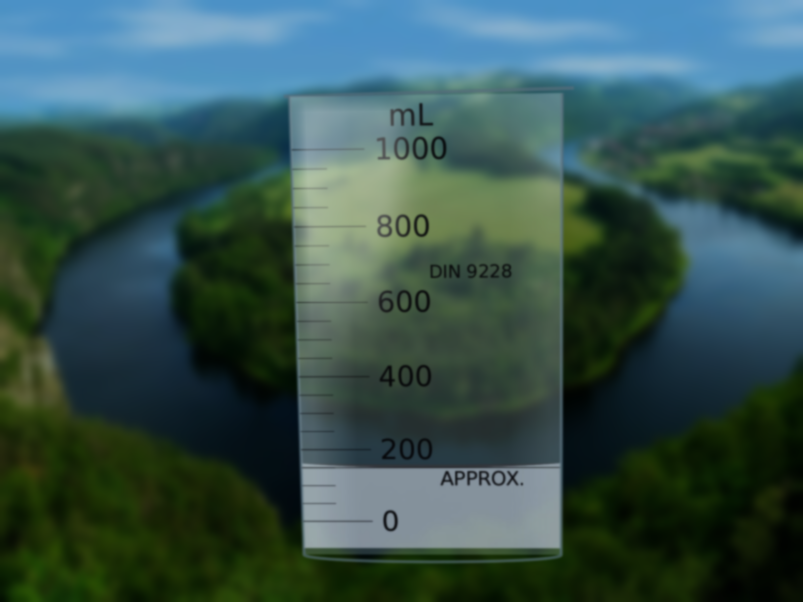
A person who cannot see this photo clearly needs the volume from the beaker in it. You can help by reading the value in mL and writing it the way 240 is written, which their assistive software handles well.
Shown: 150
